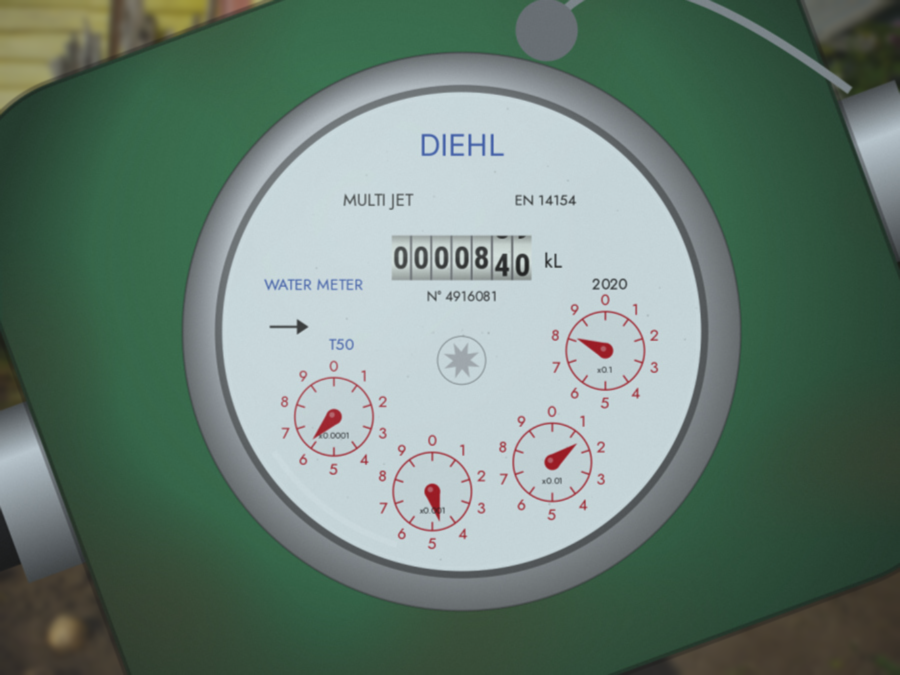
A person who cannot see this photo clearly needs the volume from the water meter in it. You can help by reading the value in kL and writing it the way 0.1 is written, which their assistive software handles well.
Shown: 839.8146
